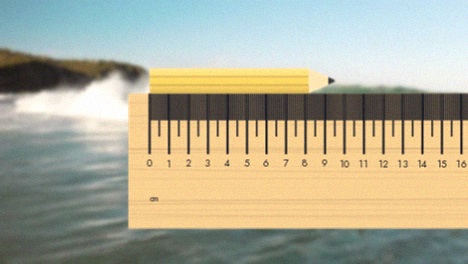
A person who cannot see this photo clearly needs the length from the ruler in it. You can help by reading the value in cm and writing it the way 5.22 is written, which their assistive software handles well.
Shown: 9.5
